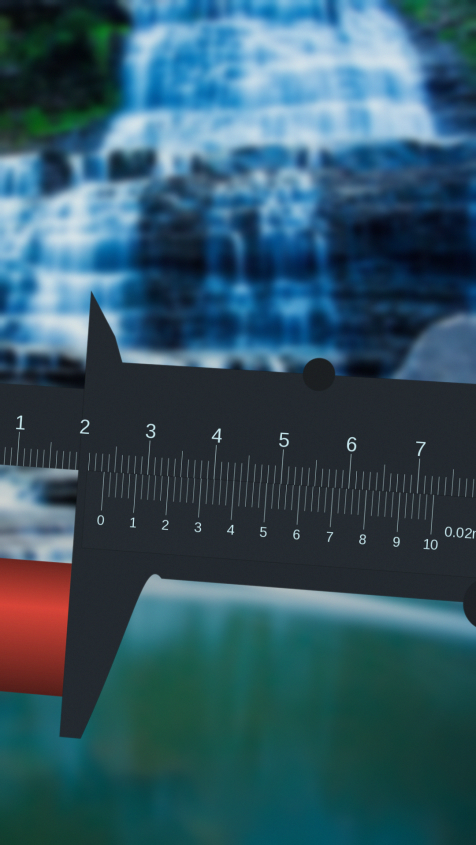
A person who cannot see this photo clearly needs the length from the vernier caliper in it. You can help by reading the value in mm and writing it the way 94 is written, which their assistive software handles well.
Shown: 23.4
